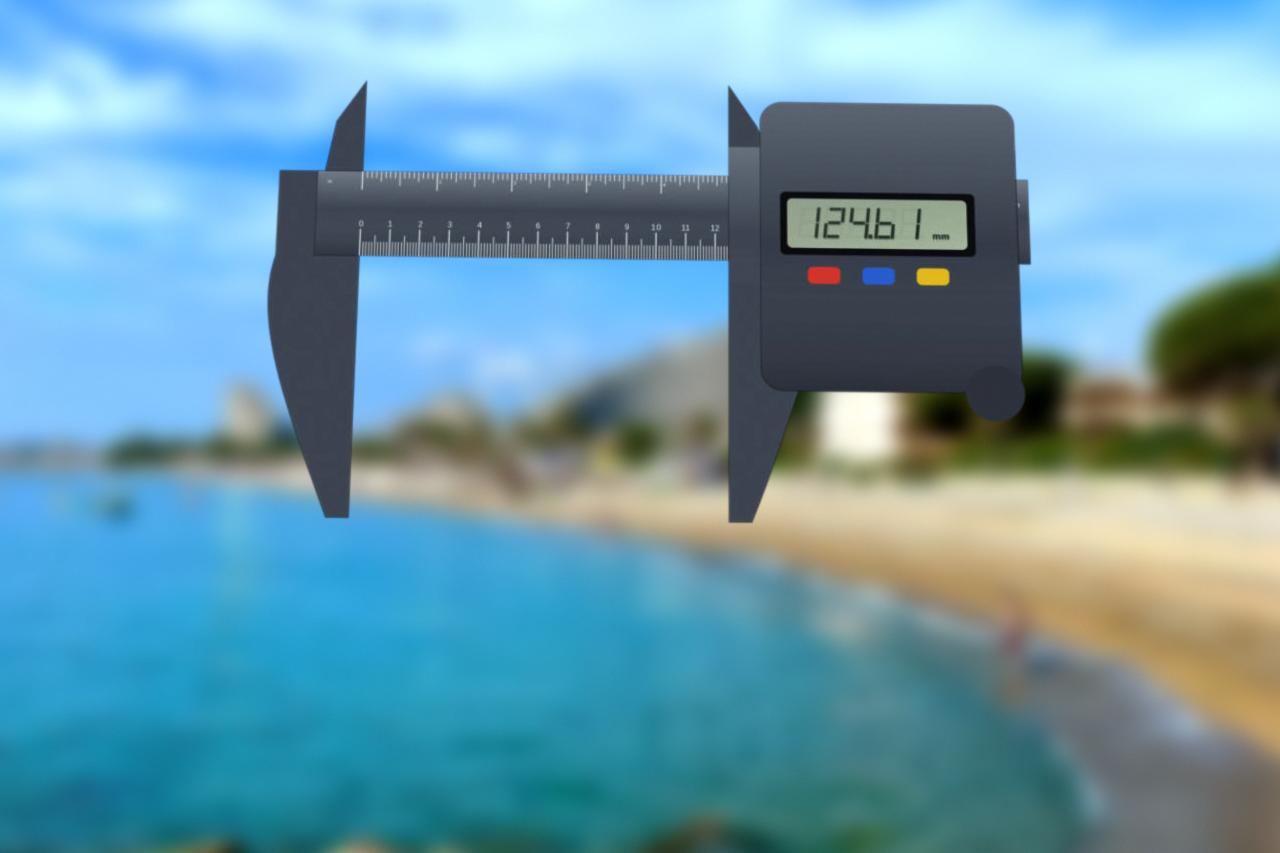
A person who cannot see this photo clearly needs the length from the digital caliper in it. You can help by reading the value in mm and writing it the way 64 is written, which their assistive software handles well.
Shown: 124.61
